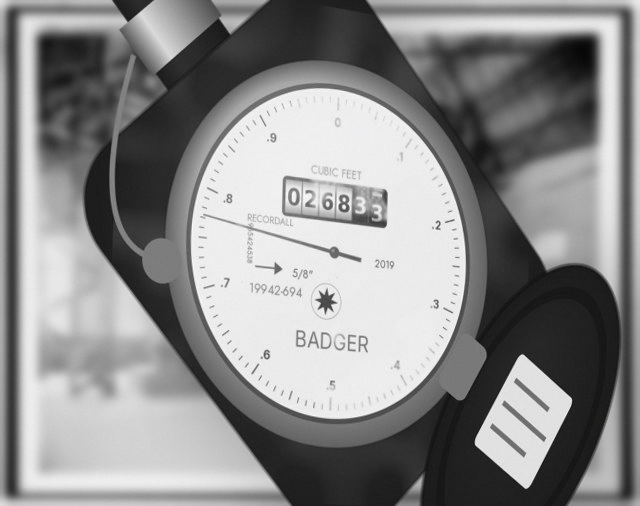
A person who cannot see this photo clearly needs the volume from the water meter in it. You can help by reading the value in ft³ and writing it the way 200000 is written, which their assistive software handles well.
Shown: 26832.77
